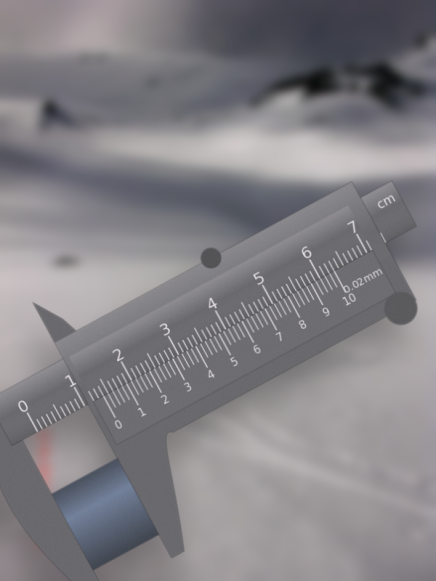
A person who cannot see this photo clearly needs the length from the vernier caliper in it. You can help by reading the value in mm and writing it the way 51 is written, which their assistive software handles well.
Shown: 14.0
